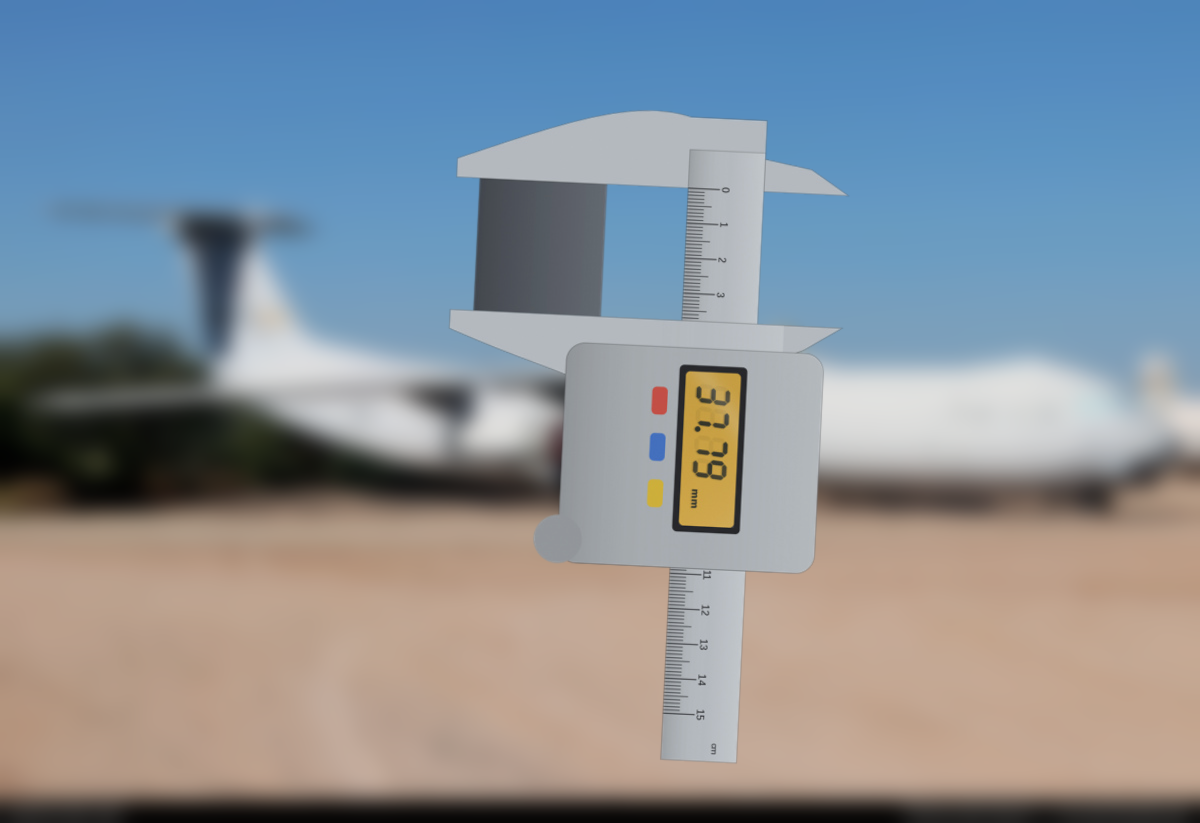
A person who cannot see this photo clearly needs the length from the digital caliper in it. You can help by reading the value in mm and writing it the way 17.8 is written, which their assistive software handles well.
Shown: 37.79
